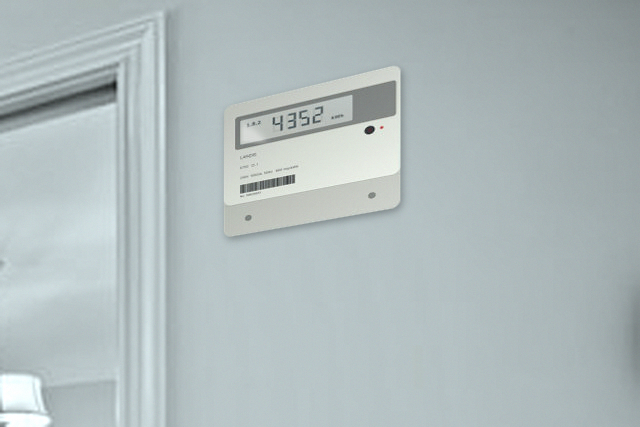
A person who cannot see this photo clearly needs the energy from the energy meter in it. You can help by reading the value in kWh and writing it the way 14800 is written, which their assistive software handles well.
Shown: 4352
